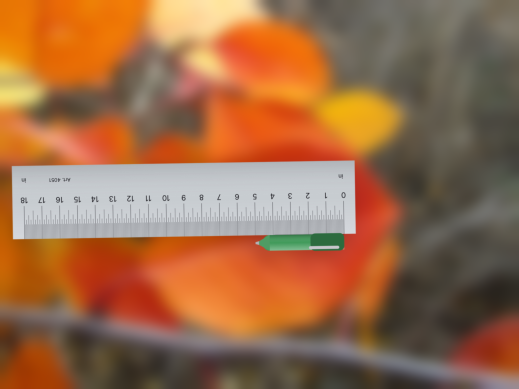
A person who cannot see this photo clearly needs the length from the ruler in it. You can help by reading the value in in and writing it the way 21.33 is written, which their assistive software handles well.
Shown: 5
